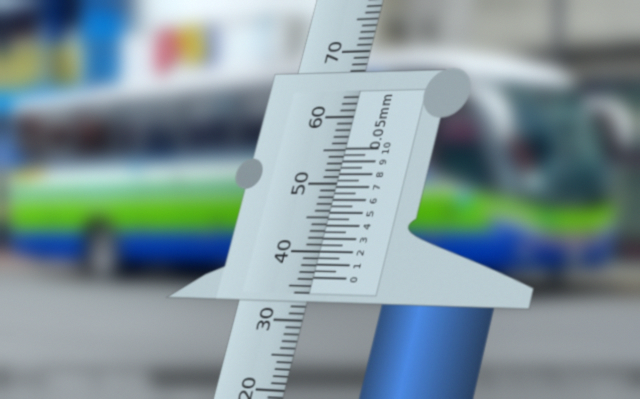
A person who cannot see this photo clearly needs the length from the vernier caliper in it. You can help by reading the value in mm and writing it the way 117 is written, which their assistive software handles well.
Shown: 36.2
